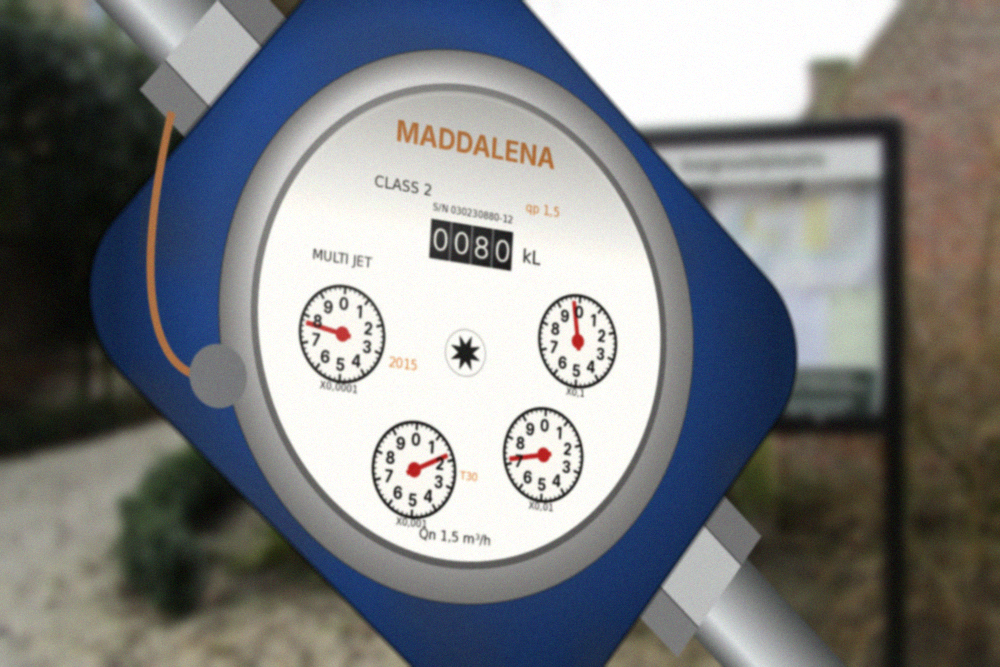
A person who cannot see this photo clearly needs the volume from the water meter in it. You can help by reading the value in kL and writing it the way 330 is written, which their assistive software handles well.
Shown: 79.9717
